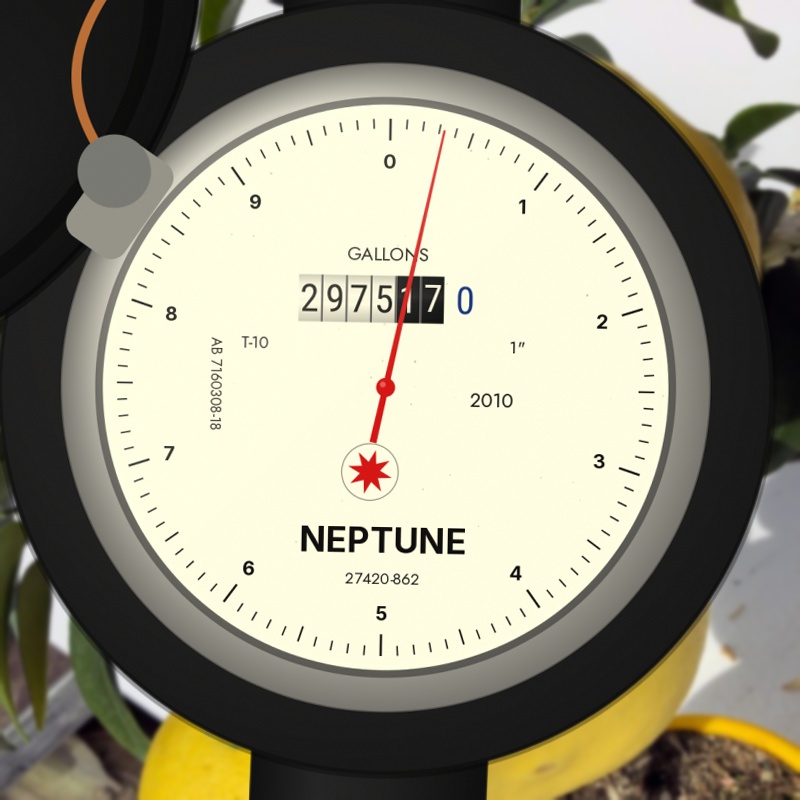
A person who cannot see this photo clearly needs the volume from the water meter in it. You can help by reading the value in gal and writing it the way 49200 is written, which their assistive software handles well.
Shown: 2975170.3
